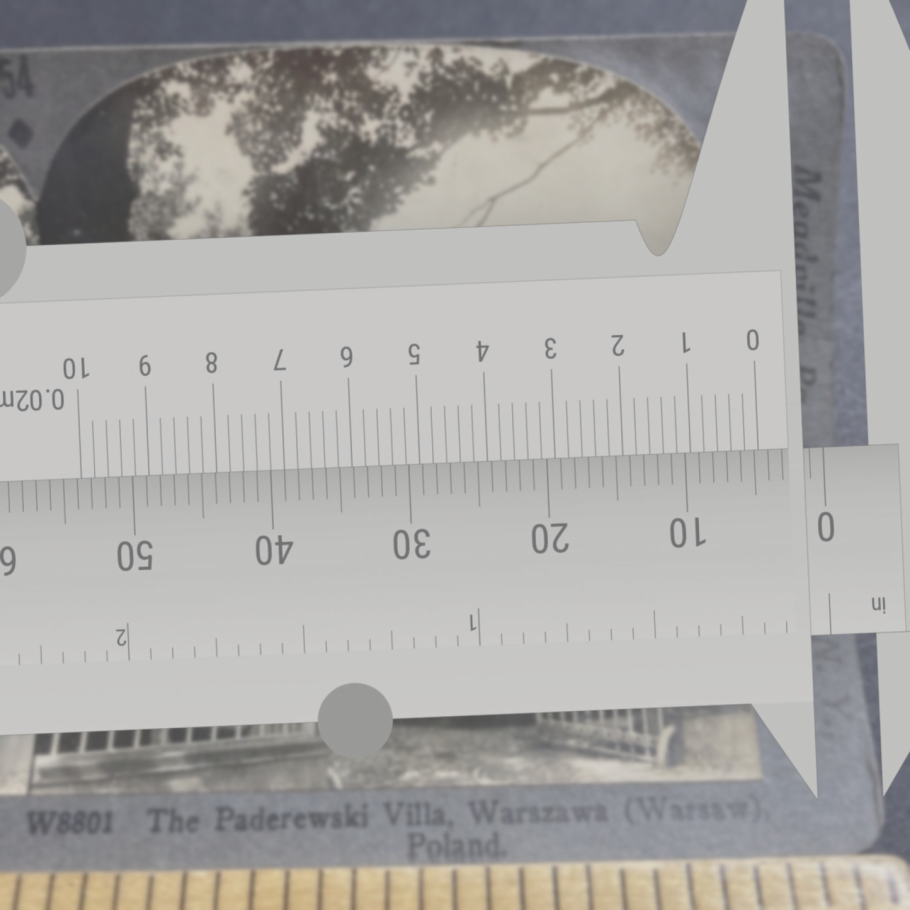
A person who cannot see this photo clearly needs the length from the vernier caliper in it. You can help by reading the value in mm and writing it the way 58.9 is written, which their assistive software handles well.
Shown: 4.7
